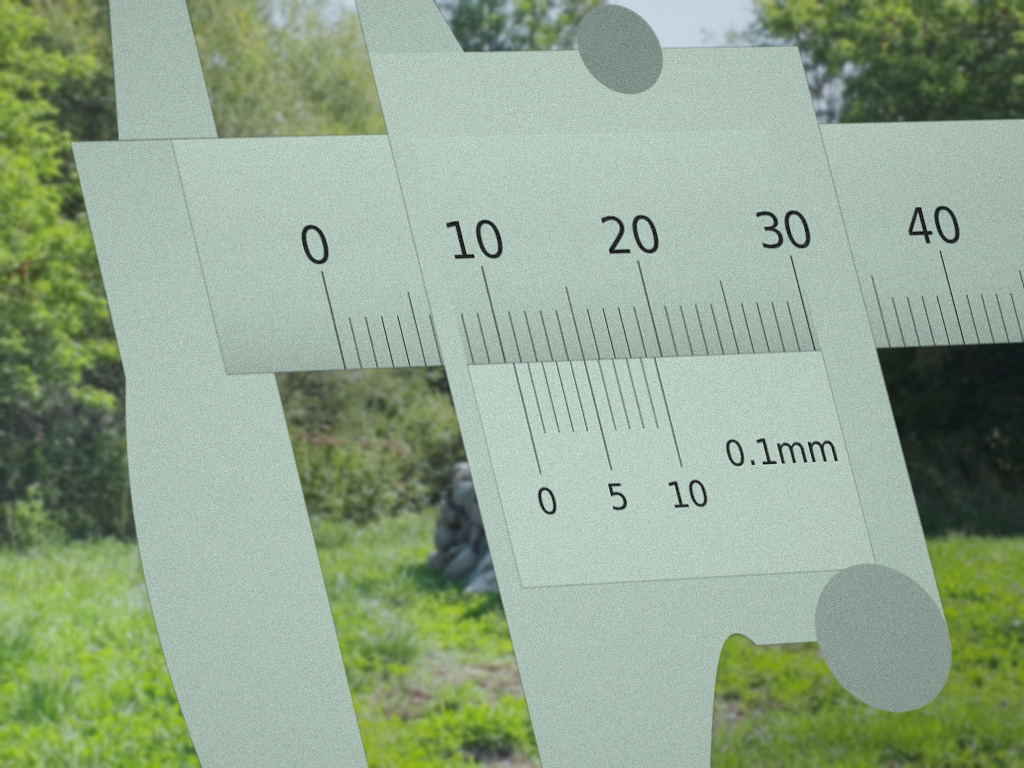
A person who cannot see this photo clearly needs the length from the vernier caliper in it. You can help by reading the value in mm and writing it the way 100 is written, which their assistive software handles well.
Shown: 10.5
